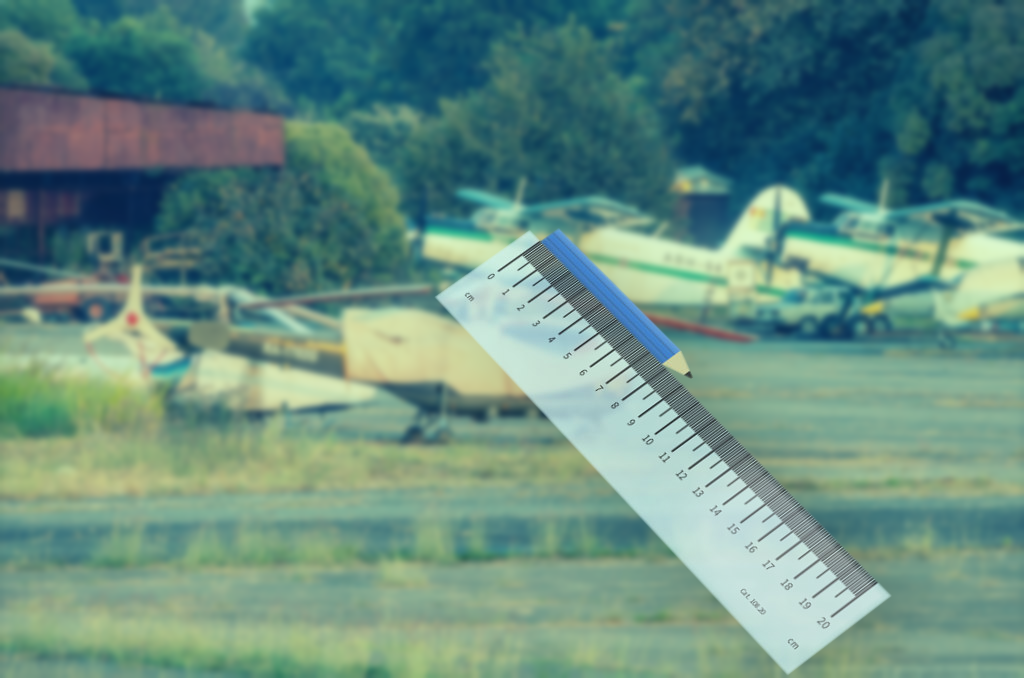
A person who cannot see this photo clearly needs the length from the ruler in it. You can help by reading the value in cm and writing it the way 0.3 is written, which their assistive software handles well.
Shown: 9
